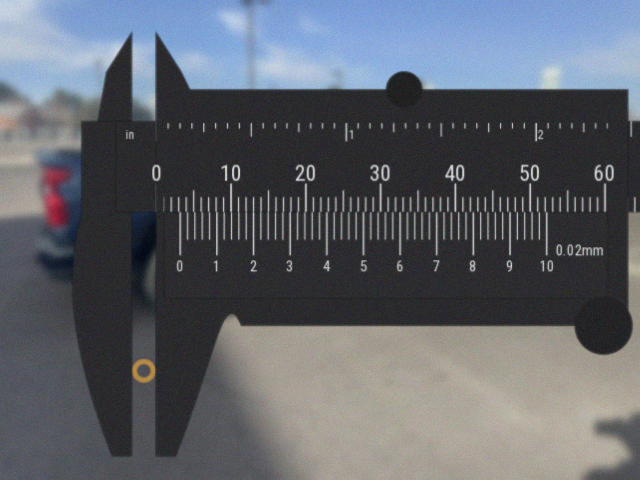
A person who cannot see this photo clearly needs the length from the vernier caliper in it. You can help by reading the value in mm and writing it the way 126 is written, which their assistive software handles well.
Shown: 3.2
